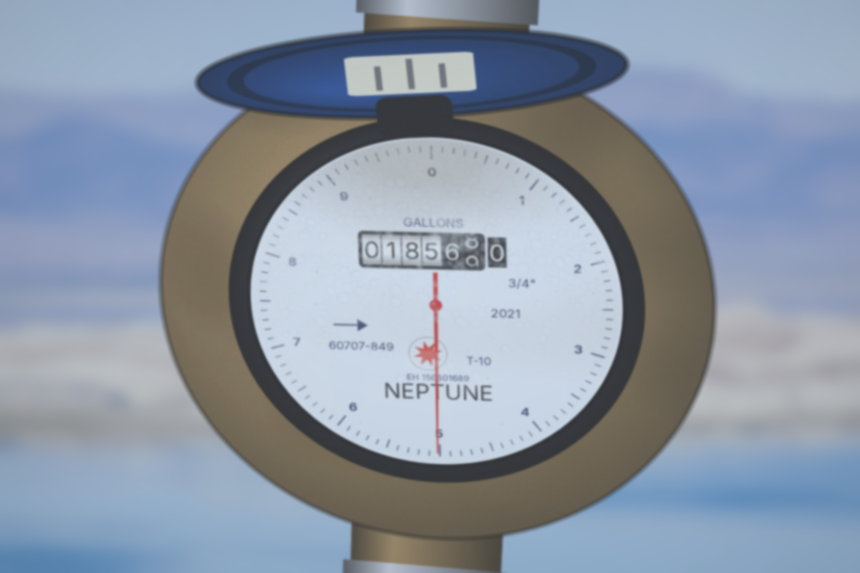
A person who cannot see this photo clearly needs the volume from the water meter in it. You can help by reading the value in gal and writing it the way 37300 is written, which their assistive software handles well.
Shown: 185685.0
